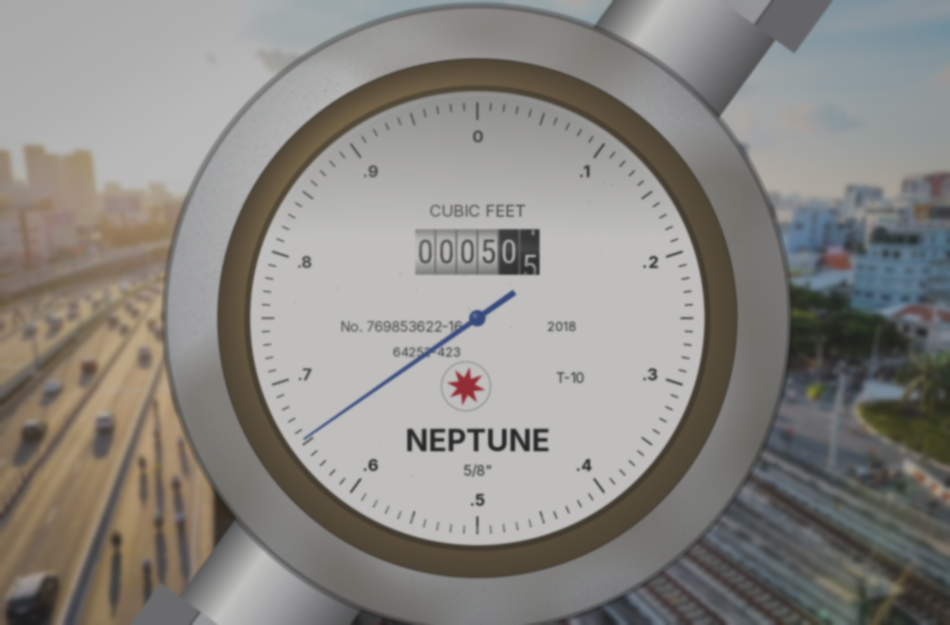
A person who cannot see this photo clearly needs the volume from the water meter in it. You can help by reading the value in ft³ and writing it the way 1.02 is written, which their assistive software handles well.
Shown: 504.65
